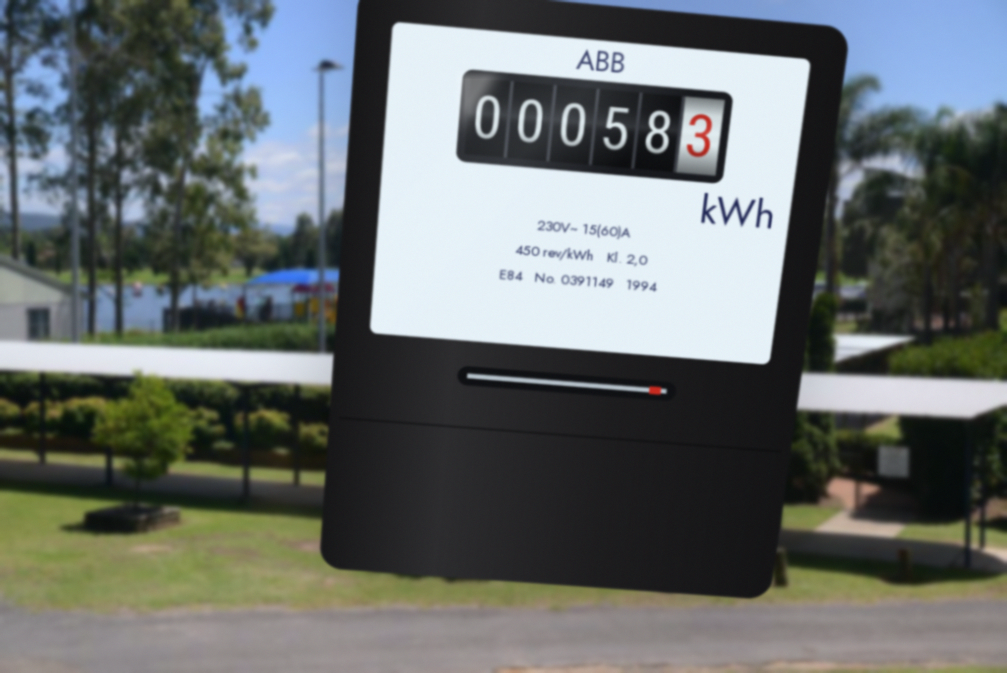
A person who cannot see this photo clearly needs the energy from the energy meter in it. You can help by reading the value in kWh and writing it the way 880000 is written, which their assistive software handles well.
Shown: 58.3
